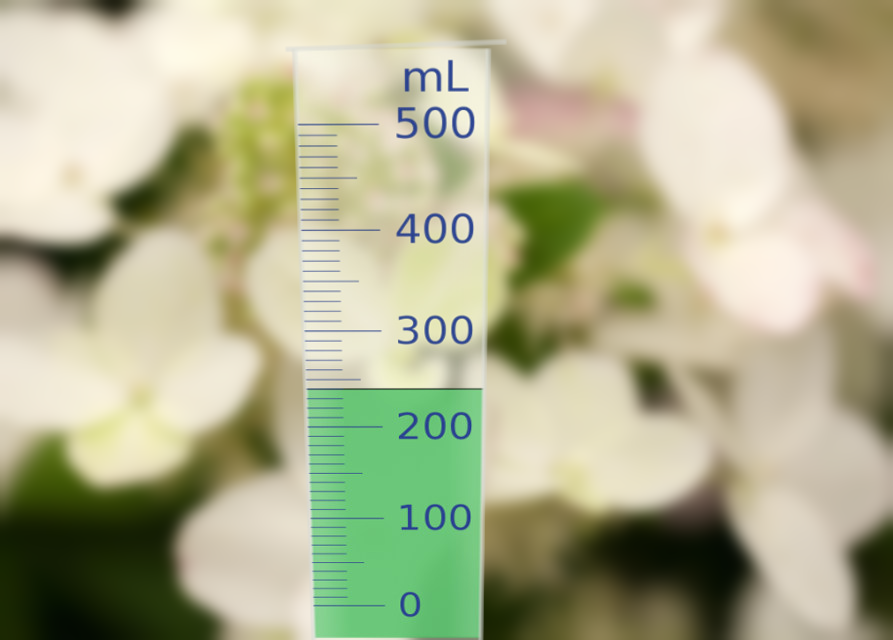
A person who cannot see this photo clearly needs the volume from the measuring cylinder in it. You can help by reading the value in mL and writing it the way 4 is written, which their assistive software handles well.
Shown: 240
